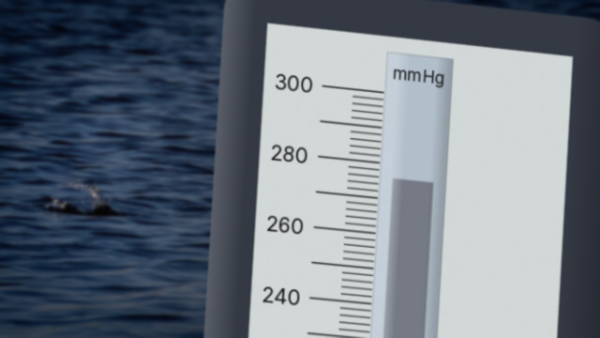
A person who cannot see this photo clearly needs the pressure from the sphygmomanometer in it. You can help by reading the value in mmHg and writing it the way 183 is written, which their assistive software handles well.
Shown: 276
